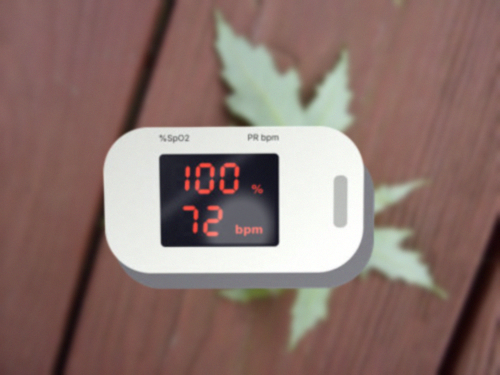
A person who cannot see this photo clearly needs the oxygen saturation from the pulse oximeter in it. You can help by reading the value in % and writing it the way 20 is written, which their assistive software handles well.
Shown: 100
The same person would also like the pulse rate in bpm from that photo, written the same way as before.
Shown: 72
